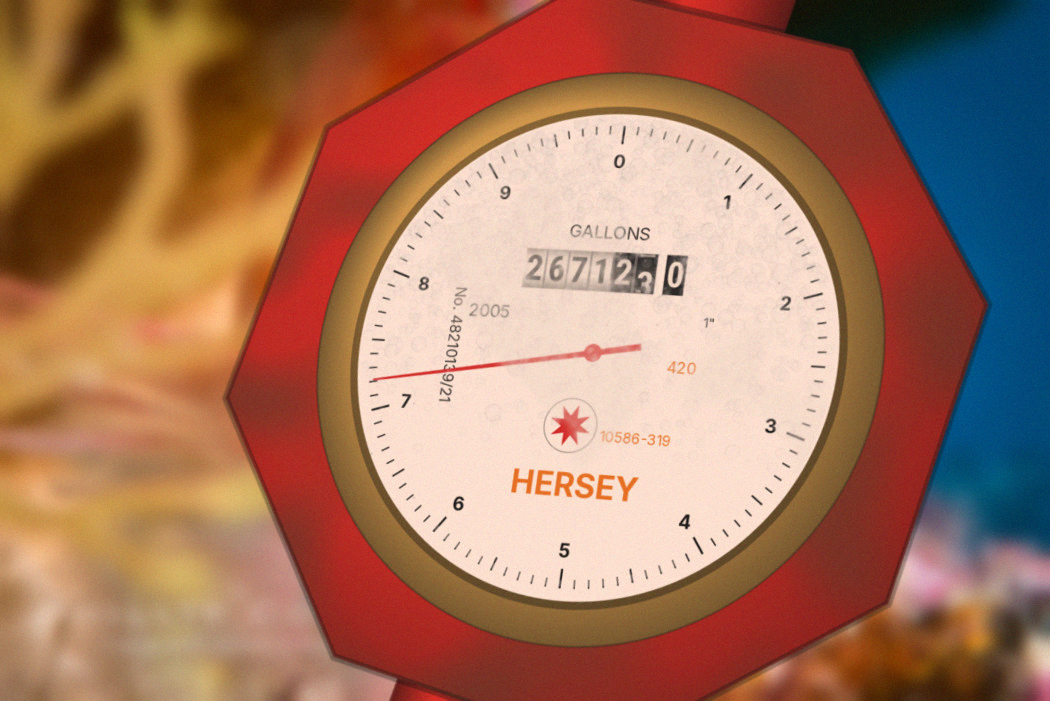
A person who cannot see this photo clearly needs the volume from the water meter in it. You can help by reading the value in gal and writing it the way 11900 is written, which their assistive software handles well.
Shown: 2671227.2
